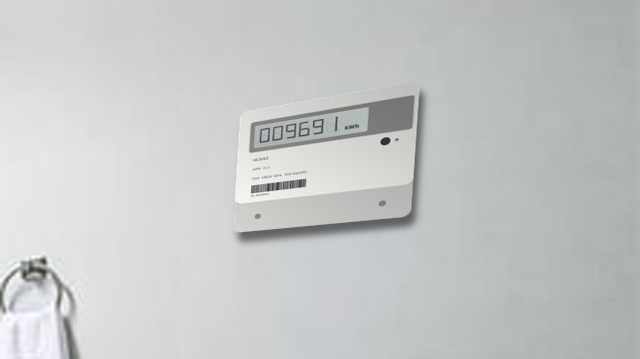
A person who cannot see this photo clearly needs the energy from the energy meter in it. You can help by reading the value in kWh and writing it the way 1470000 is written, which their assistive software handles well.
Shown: 9691
